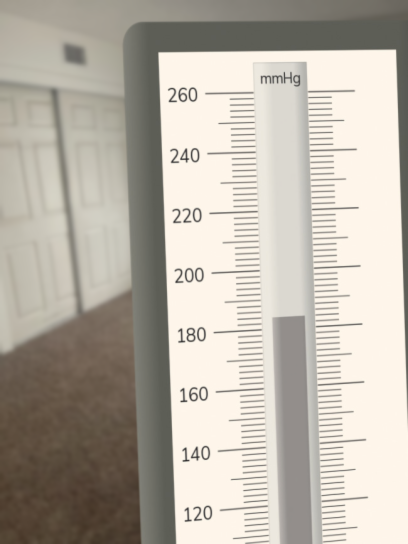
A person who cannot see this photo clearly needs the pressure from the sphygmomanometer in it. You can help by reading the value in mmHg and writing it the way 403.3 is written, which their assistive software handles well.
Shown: 184
